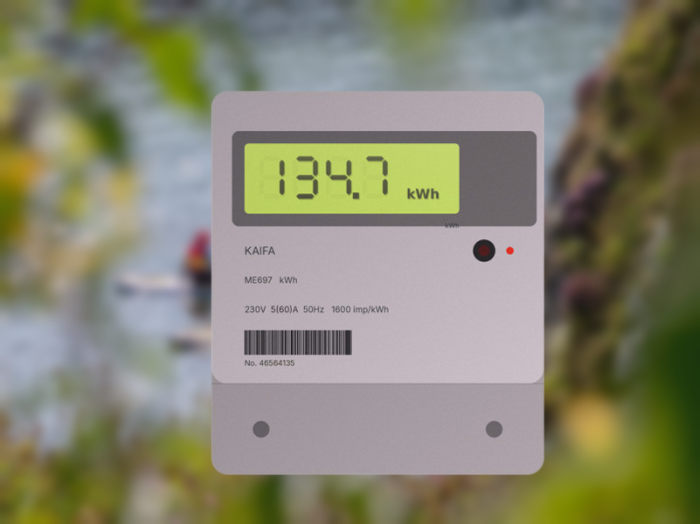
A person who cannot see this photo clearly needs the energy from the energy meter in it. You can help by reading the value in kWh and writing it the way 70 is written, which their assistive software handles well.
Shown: 134.7
